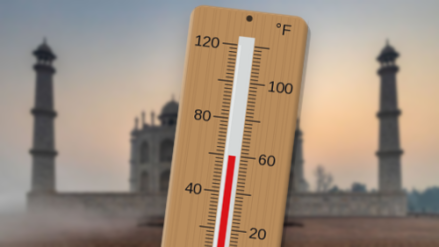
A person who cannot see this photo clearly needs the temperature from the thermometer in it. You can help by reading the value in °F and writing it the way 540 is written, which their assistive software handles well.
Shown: 60
